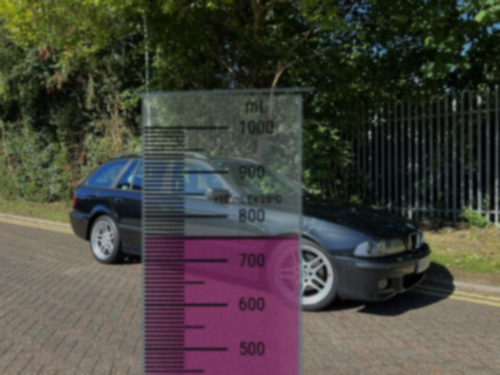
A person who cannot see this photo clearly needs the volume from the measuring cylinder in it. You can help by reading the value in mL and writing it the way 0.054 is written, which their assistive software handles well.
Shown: 750
